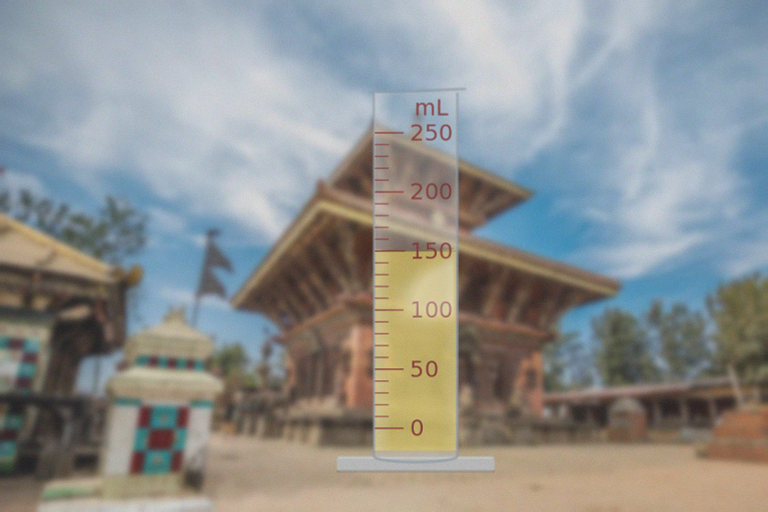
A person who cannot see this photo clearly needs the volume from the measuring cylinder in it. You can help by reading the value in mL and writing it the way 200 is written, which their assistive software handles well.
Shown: 150
